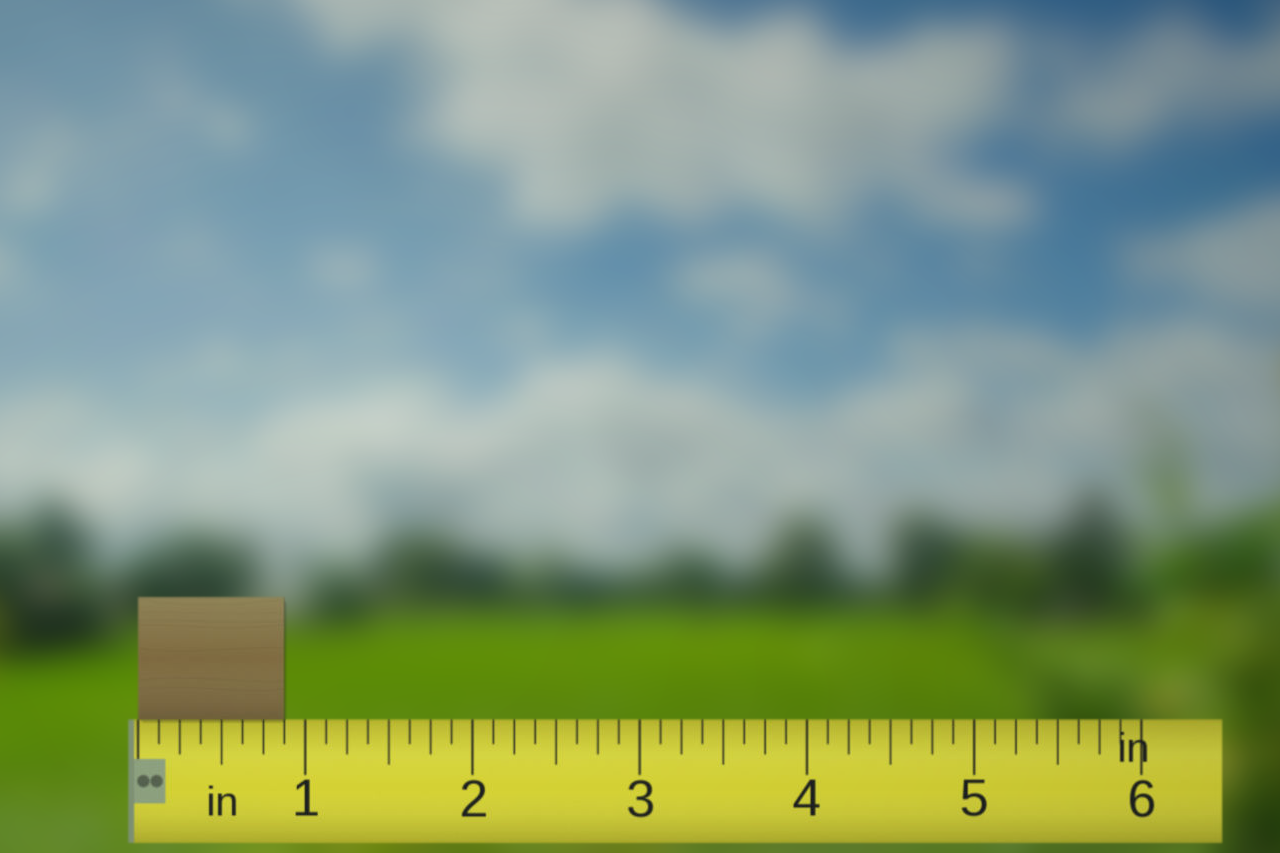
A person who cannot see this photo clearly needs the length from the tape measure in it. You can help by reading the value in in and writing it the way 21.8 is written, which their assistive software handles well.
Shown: 0.875
